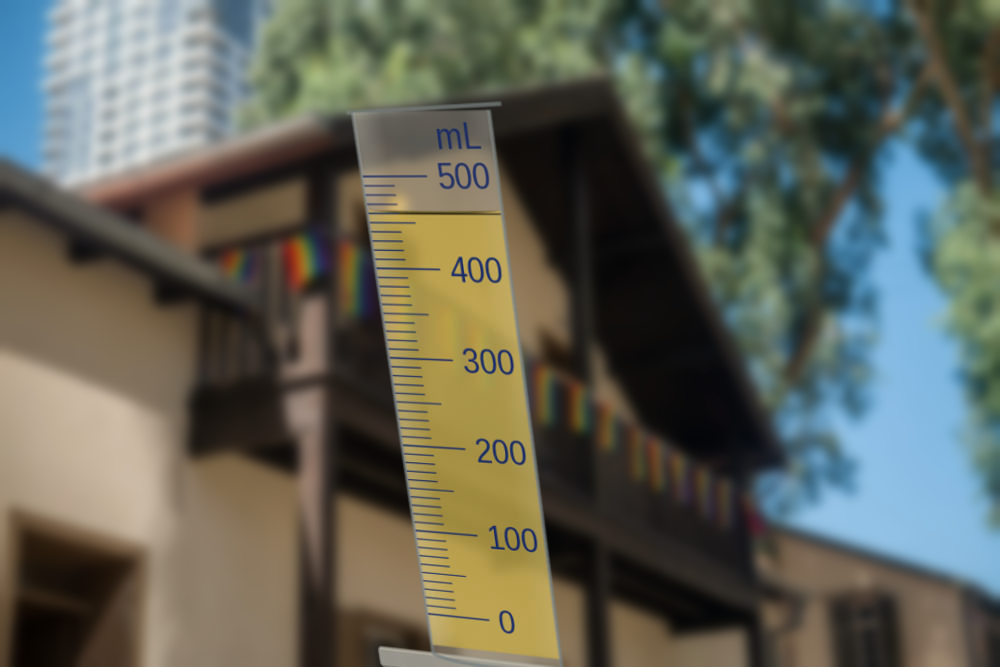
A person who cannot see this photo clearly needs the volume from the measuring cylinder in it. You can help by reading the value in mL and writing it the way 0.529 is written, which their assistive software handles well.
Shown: 460
